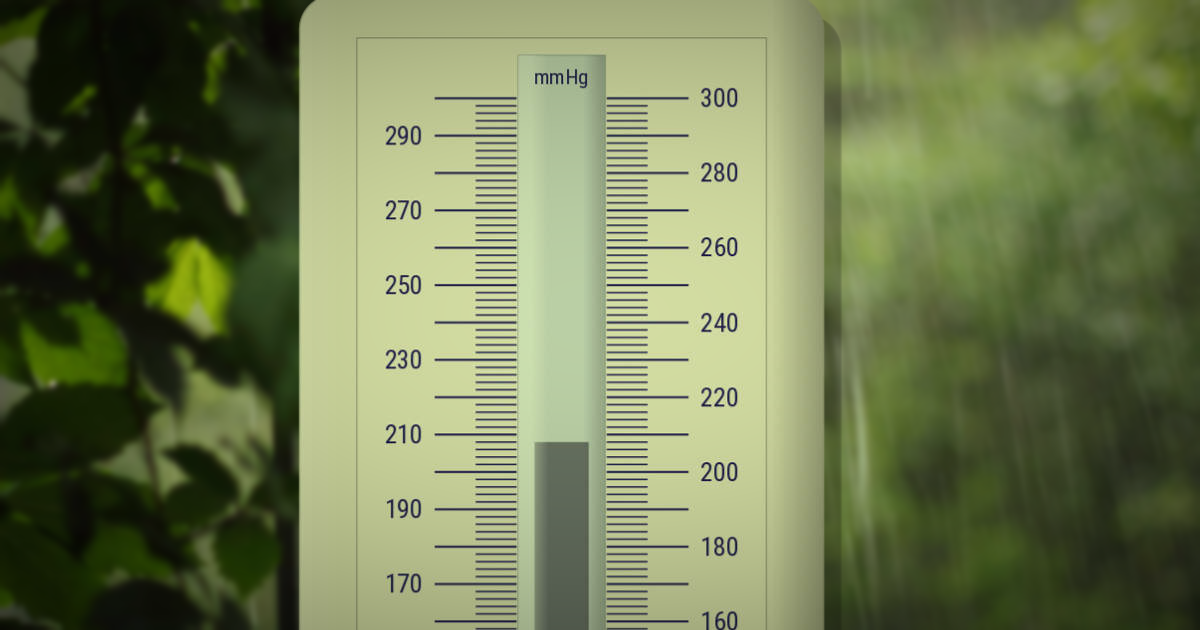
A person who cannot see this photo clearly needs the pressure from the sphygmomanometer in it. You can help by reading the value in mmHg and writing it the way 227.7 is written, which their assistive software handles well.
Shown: 208
